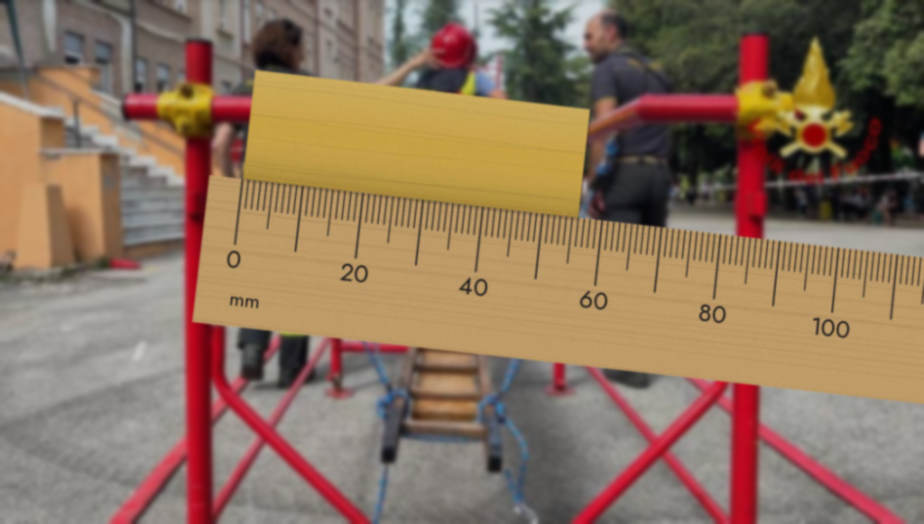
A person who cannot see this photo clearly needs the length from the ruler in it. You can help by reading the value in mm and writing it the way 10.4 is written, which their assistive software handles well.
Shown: 56
